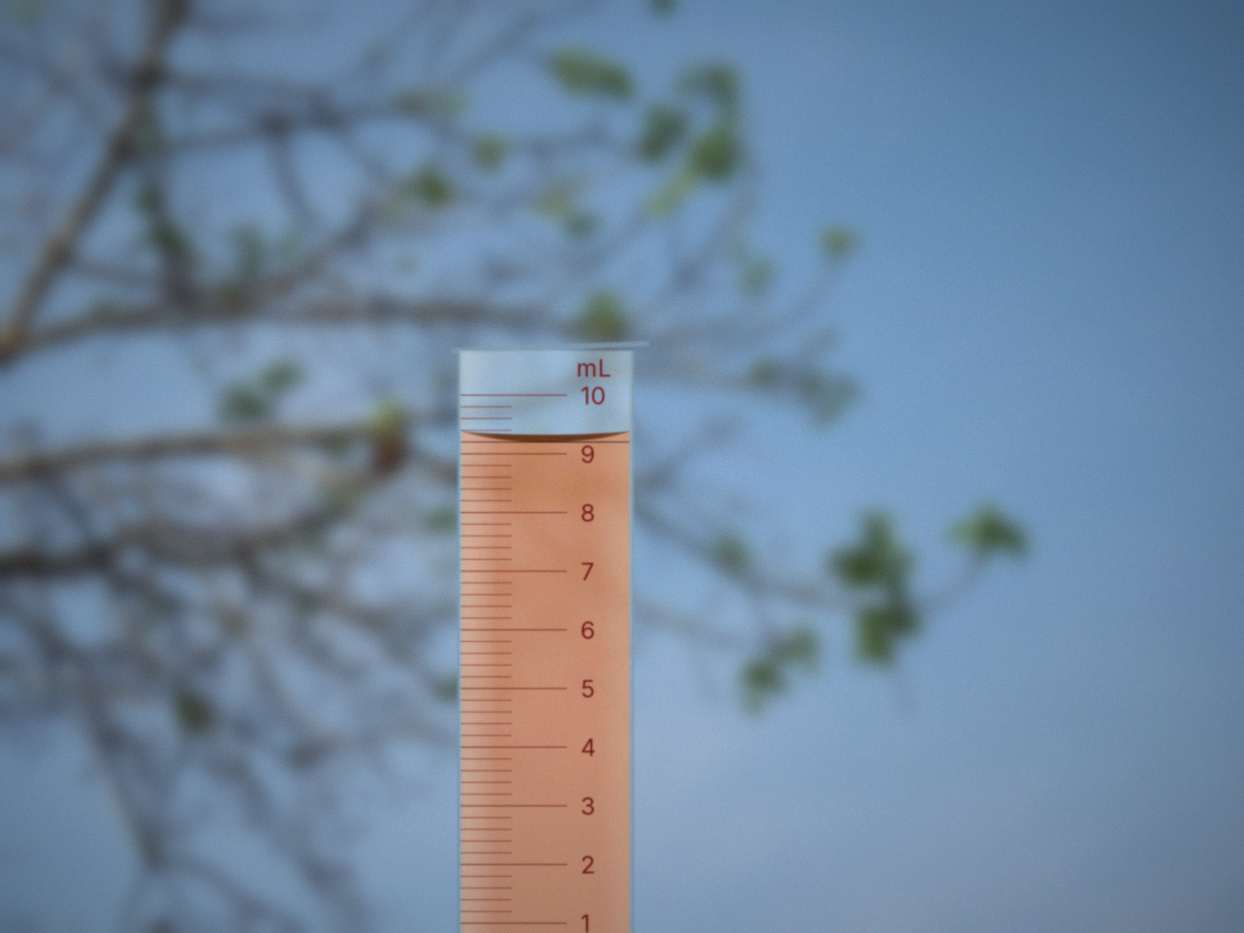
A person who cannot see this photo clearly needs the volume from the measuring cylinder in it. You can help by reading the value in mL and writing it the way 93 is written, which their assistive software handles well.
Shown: 9.2
